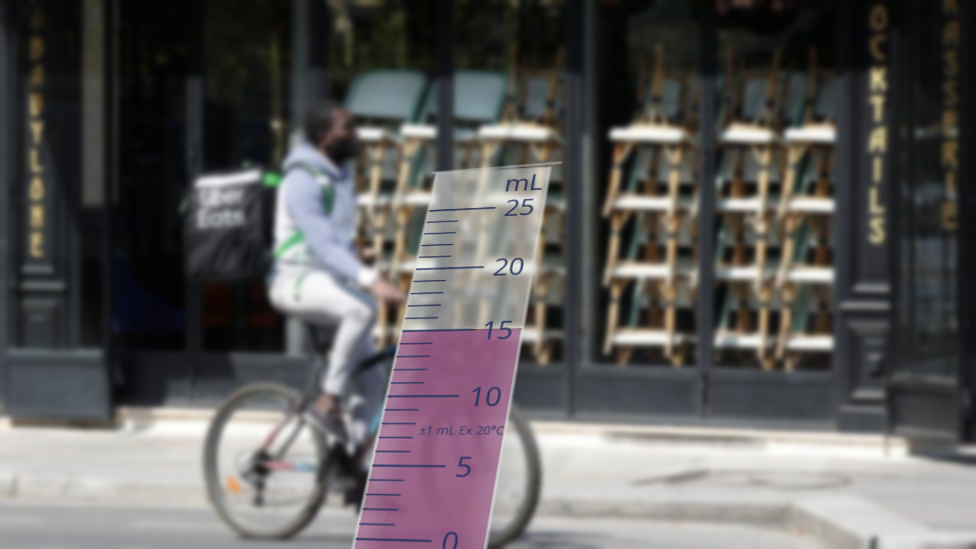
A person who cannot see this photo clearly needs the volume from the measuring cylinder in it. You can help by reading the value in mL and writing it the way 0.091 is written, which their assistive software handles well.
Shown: 15
